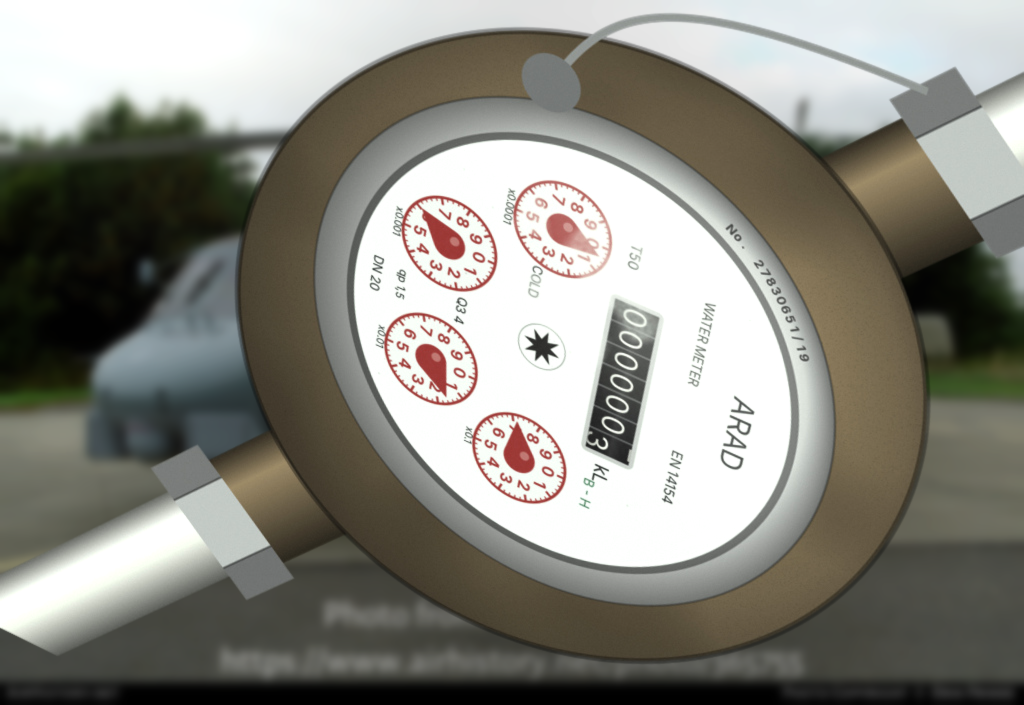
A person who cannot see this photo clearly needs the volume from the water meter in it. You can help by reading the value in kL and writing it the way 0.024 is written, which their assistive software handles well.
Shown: 2.7160
